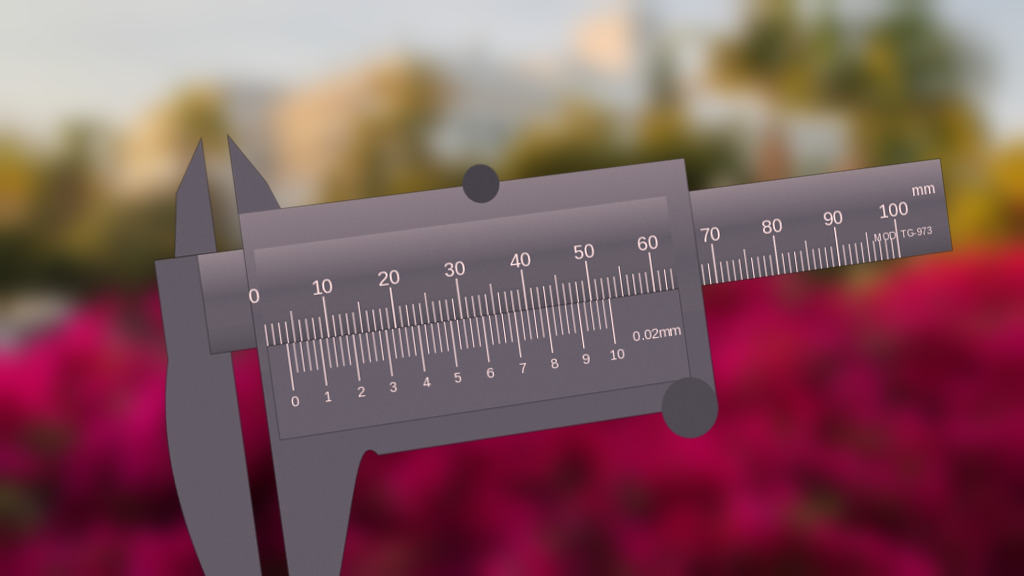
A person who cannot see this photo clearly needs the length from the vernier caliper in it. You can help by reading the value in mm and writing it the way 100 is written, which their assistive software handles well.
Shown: 3.8
